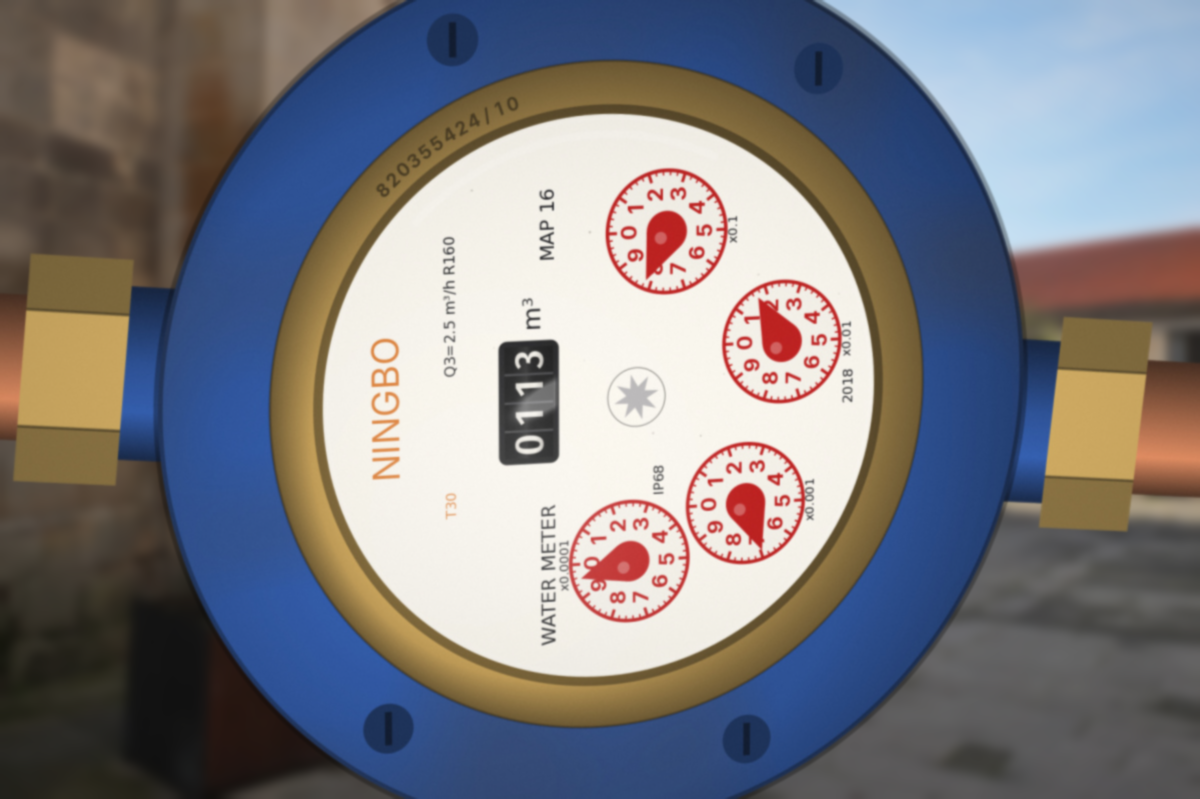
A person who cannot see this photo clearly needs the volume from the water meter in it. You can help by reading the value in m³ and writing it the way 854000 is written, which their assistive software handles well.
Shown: 113.8169
